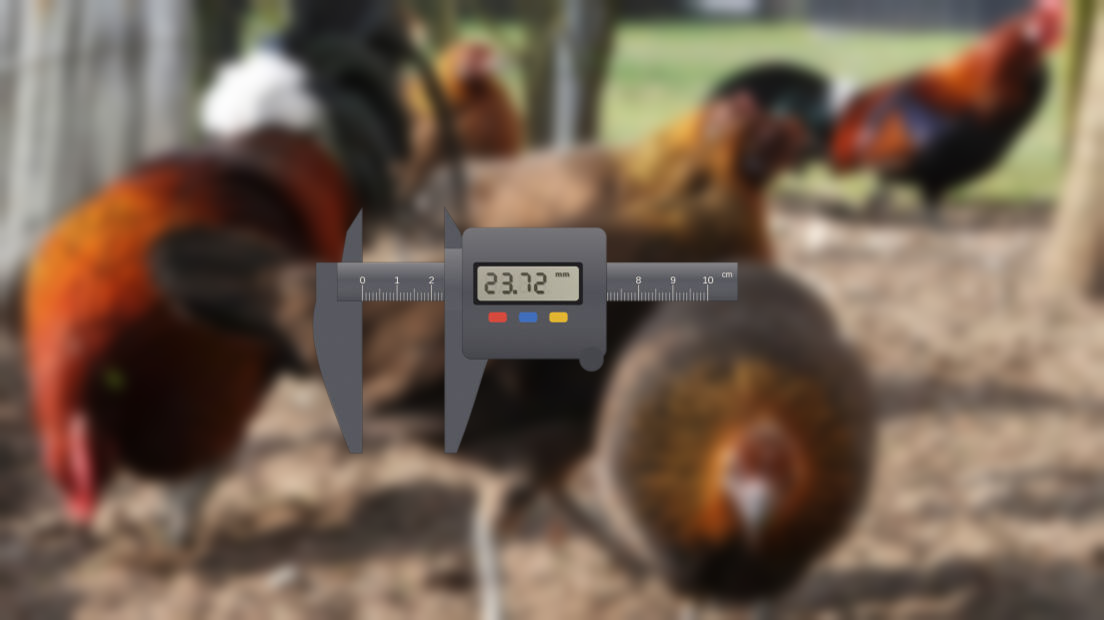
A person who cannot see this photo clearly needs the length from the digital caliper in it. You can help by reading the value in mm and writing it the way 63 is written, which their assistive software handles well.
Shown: 23.72
